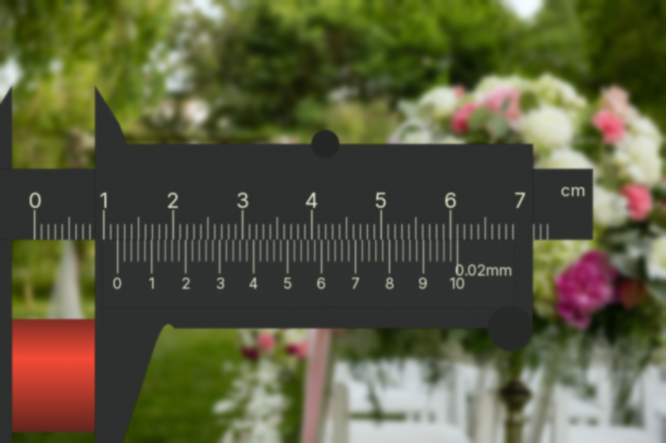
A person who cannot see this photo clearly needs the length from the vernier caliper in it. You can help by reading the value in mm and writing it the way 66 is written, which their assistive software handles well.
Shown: 12.0
